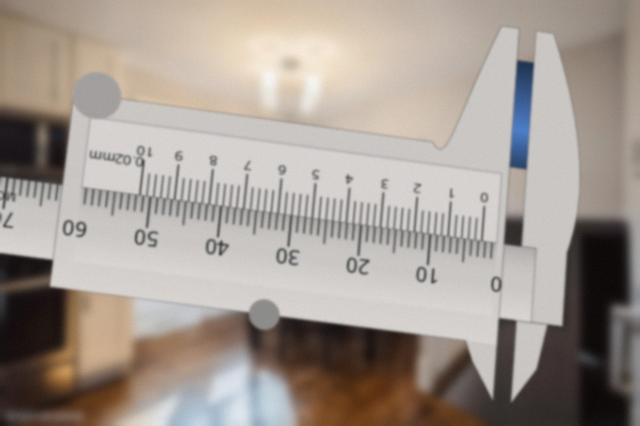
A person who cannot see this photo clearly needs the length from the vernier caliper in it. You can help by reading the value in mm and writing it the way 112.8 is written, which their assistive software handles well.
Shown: 2.5
